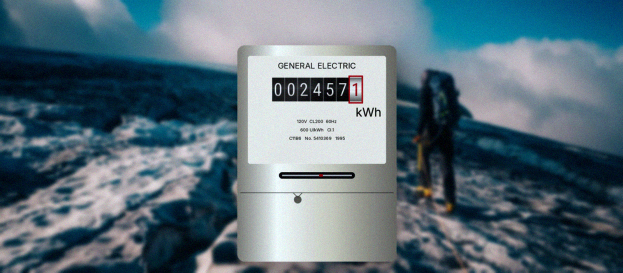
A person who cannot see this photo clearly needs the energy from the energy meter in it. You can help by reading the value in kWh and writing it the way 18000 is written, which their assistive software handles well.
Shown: 2457.1
